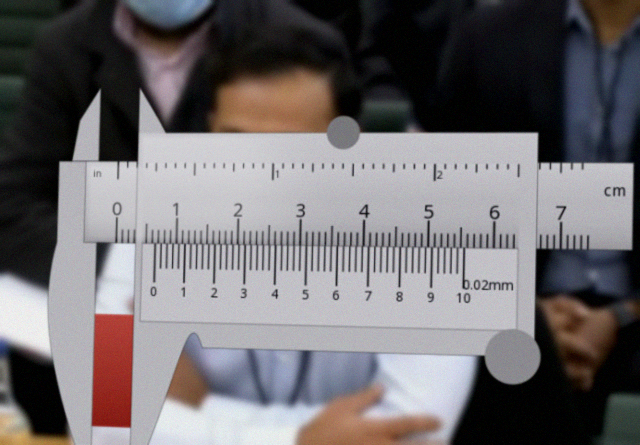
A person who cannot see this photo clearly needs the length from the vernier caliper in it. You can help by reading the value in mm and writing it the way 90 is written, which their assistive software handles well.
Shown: 6.5
